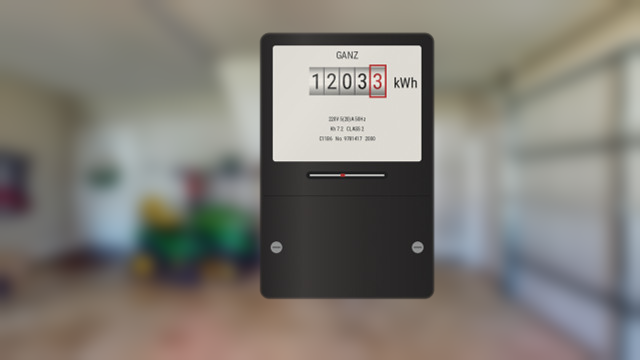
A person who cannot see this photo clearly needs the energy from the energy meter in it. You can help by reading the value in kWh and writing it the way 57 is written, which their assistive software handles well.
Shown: 1203.3
